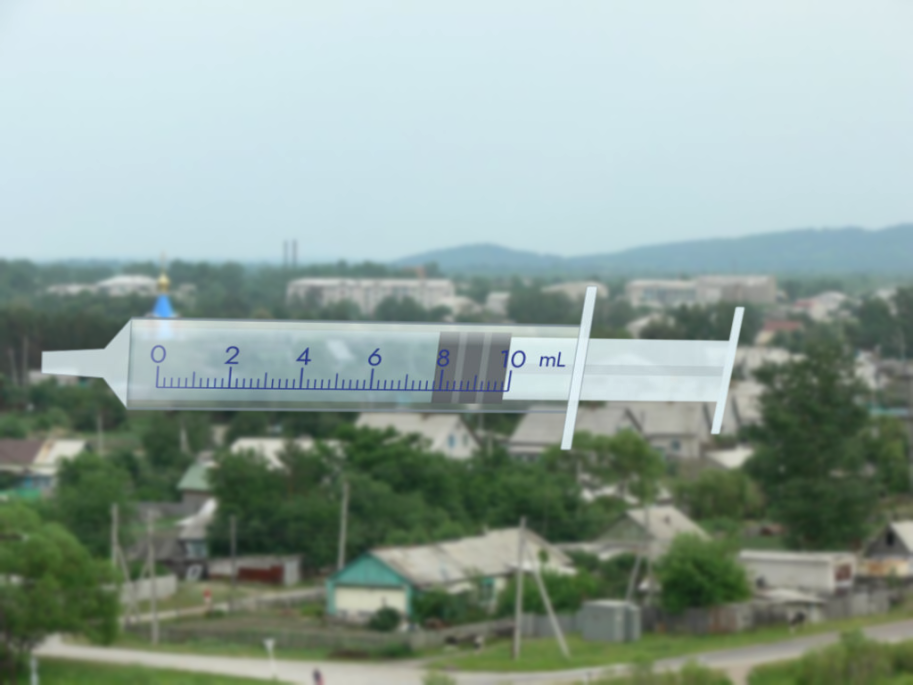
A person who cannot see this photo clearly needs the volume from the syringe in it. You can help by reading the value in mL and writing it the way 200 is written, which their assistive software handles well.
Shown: 7.8
